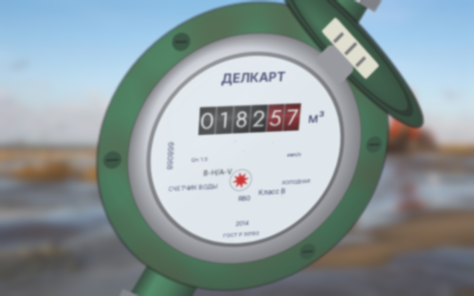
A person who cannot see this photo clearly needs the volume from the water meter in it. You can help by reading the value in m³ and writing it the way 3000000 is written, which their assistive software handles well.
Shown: 182.57
